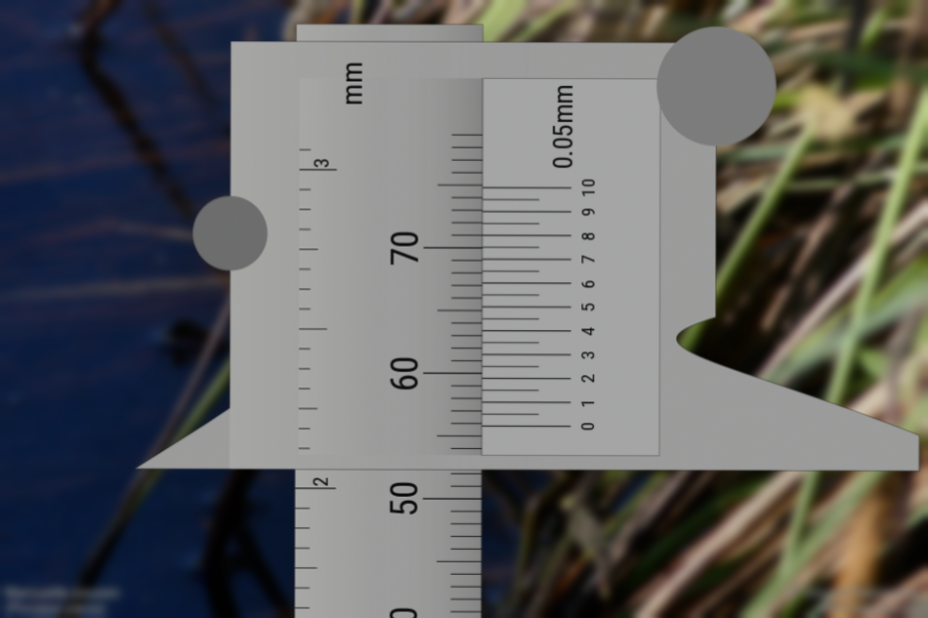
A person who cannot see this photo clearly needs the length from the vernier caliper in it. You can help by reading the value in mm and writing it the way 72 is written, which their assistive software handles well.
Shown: 55.8
